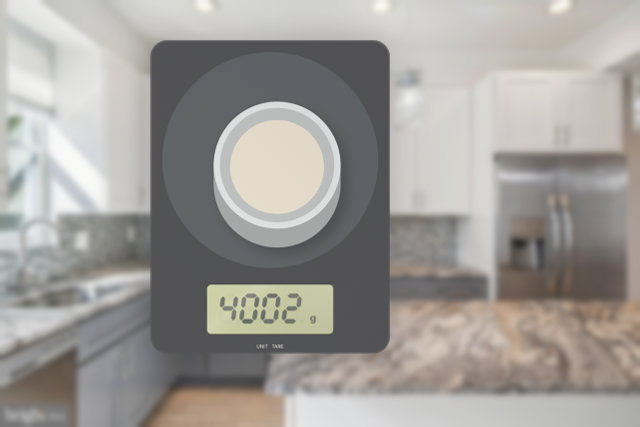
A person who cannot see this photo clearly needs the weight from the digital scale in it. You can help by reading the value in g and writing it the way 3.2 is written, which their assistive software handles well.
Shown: 4002
